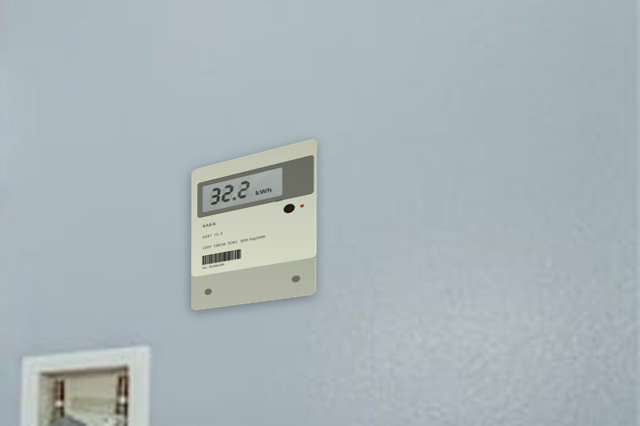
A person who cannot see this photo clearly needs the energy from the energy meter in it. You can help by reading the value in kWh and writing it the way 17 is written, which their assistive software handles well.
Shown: 32.2
